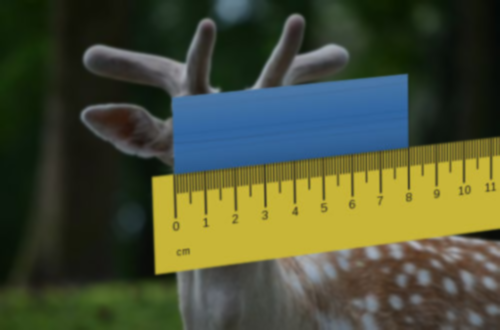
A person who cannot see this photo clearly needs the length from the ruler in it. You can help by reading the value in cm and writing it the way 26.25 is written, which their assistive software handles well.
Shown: 8
